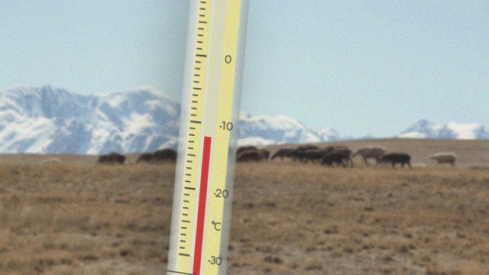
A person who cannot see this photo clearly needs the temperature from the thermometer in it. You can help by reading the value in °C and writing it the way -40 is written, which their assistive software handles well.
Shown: -12
